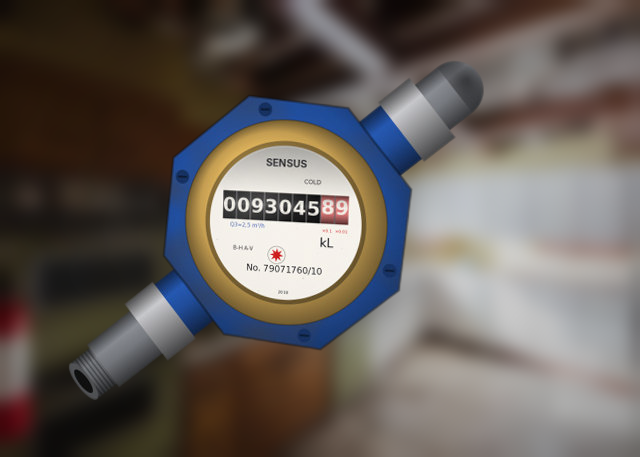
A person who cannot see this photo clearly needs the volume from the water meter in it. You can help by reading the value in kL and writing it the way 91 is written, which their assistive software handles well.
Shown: 93045.89
